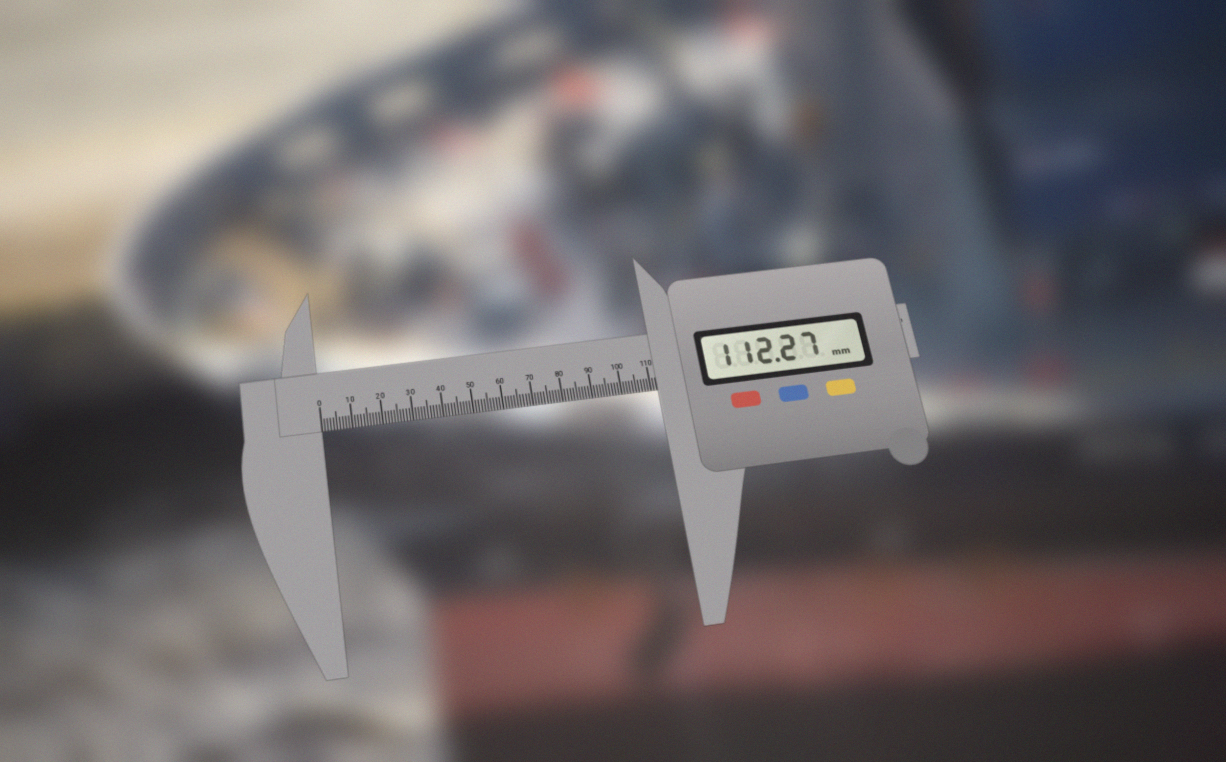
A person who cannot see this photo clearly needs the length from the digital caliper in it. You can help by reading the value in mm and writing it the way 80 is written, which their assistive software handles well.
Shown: 112.27
